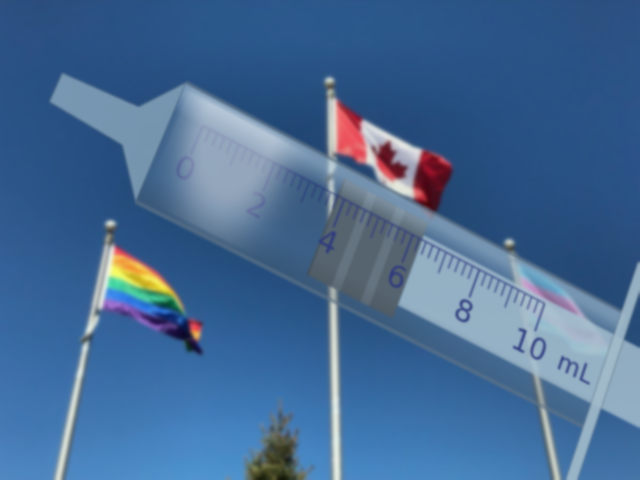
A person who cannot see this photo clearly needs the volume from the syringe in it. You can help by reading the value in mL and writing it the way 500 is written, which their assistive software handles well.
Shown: 3.8
